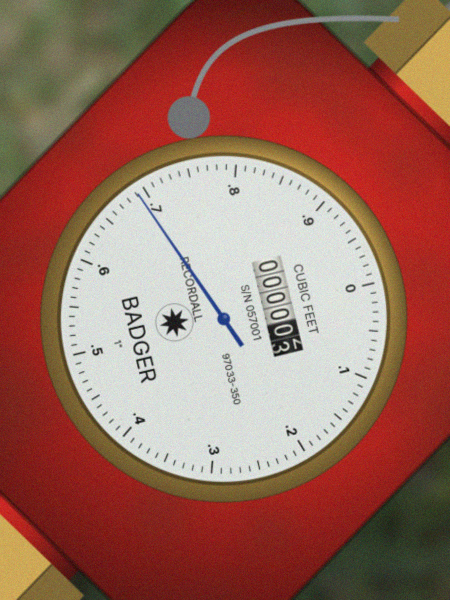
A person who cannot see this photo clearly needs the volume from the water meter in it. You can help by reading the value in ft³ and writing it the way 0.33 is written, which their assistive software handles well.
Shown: 2.69
